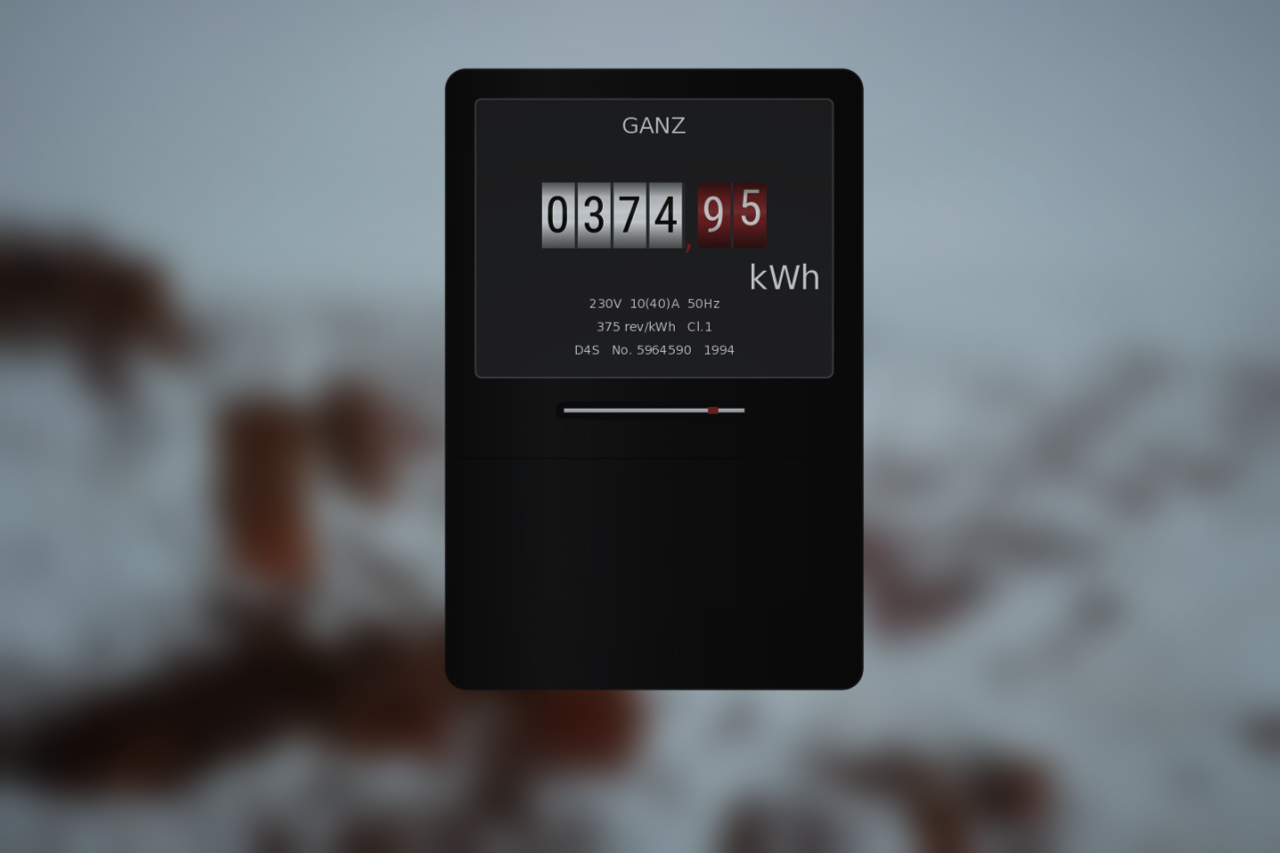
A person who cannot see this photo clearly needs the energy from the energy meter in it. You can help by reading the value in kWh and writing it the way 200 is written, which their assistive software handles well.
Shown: 374.95
